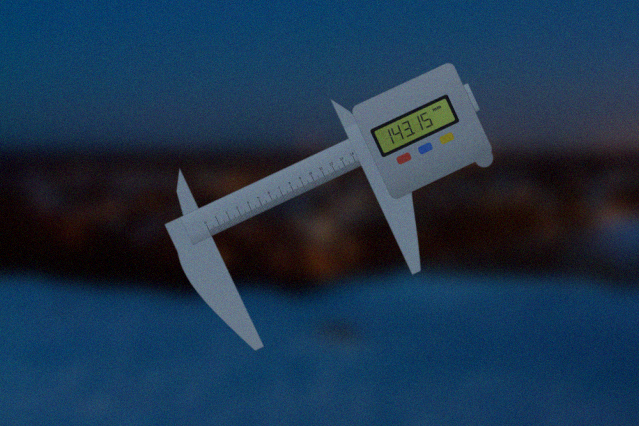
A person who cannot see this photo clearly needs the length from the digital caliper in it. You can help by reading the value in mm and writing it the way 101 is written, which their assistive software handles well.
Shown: 143.15
